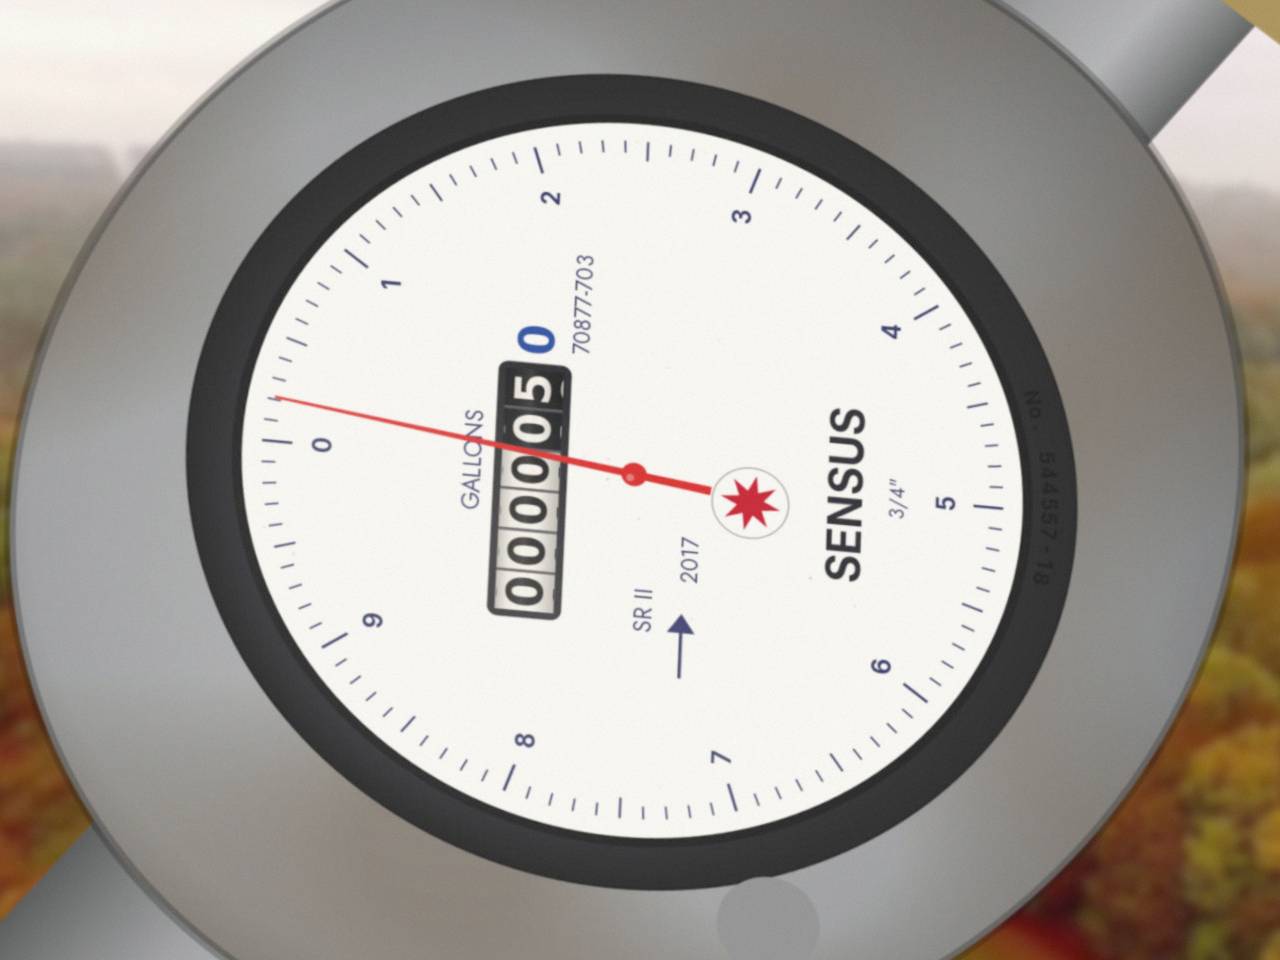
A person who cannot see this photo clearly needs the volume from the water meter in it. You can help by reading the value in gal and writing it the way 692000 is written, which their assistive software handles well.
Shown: 50.2
